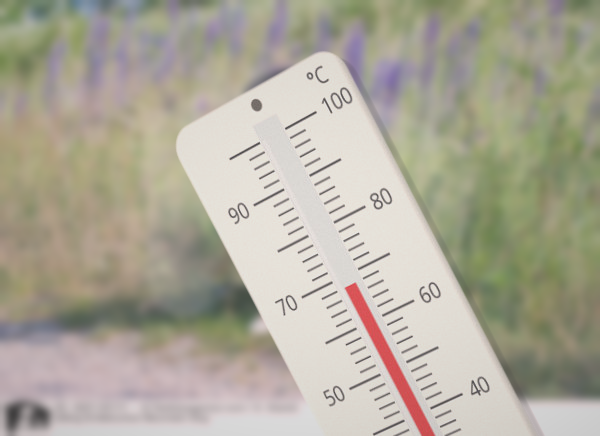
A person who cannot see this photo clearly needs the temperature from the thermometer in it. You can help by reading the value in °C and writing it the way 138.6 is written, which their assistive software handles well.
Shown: 68
